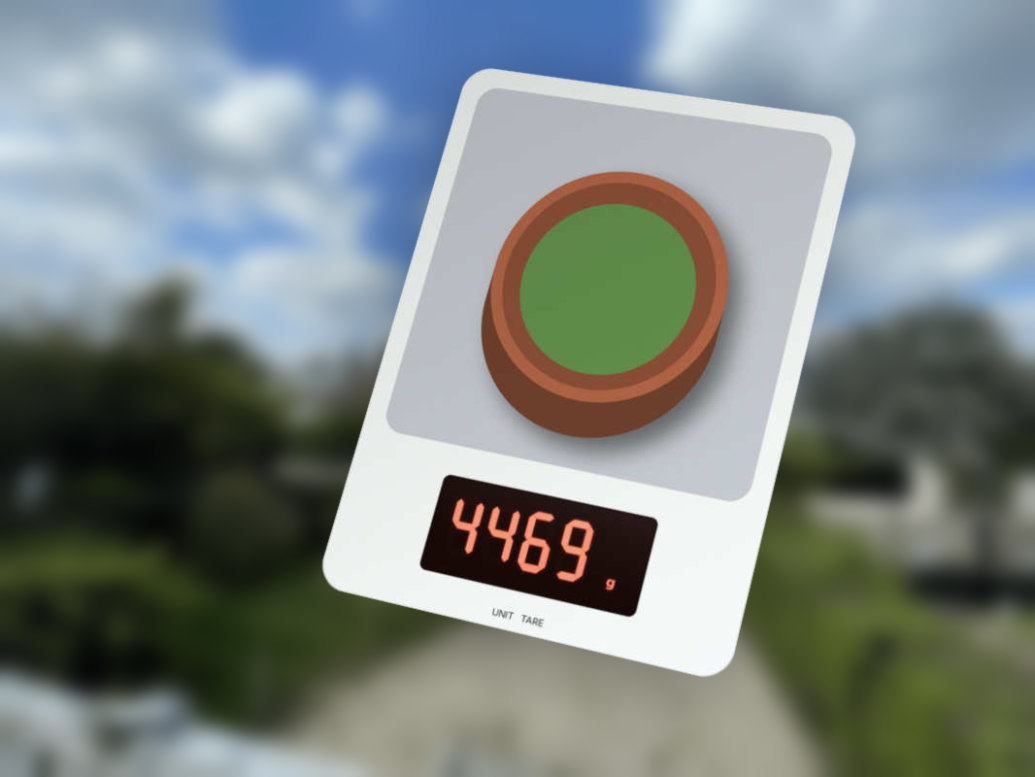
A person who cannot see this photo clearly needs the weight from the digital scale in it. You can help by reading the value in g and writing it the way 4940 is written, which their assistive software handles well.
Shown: 4469
